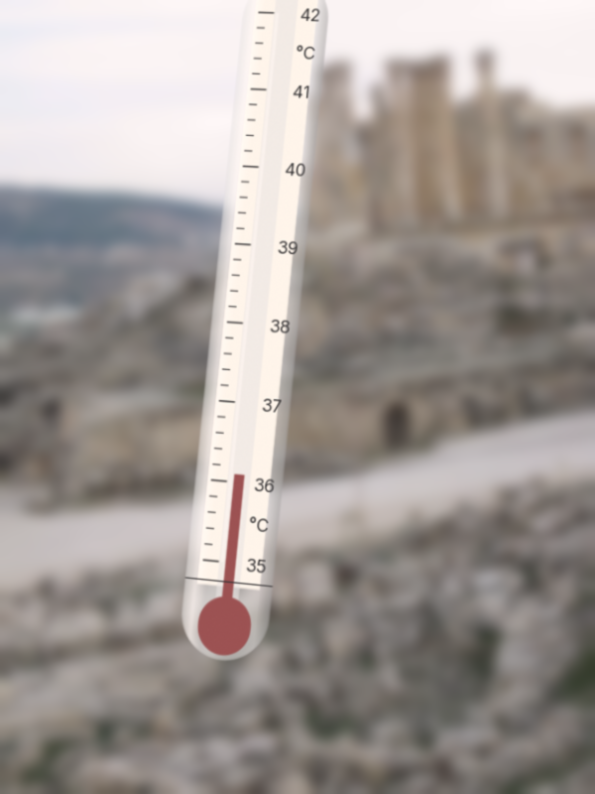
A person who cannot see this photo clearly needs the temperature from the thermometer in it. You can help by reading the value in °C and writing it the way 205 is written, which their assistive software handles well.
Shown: 36.1
